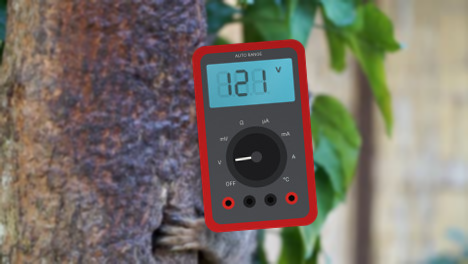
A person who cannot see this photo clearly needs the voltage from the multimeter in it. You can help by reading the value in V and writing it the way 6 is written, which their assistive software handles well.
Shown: 121
